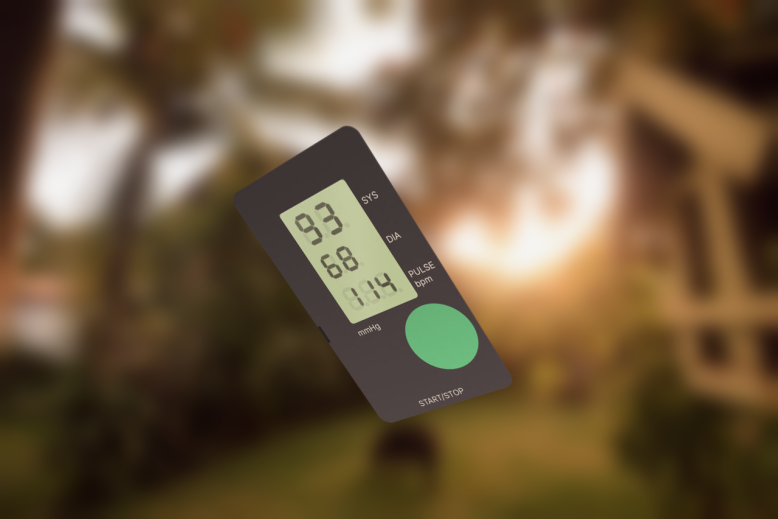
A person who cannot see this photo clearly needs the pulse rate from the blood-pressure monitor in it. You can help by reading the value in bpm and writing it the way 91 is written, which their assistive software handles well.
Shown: 114
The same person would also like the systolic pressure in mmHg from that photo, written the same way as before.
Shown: 93
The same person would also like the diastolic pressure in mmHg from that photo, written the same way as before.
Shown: 68
